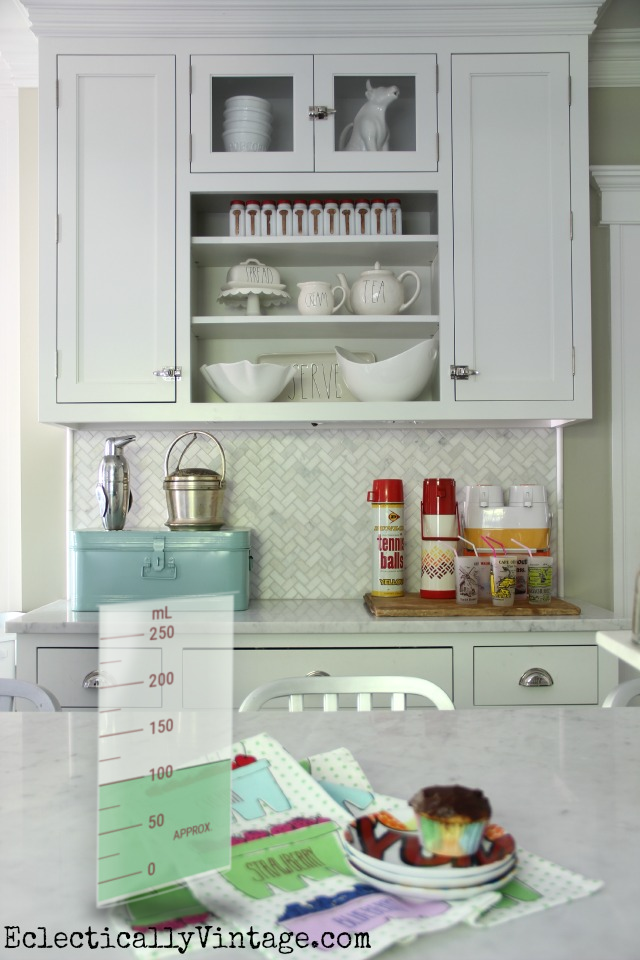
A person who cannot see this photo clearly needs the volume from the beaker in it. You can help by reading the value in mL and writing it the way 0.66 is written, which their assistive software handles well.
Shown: 100
